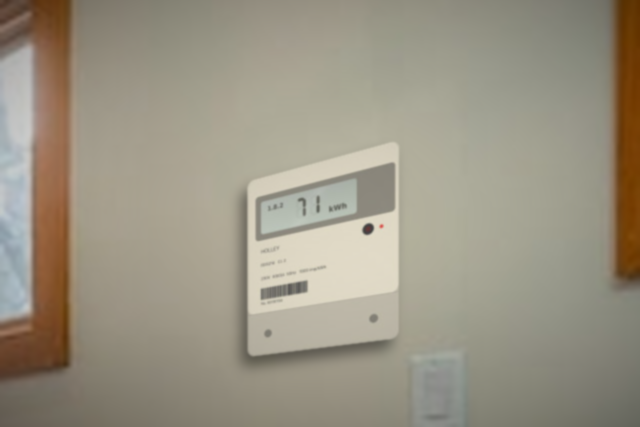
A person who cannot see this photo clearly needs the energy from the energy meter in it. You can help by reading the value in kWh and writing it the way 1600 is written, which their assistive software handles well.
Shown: 71
